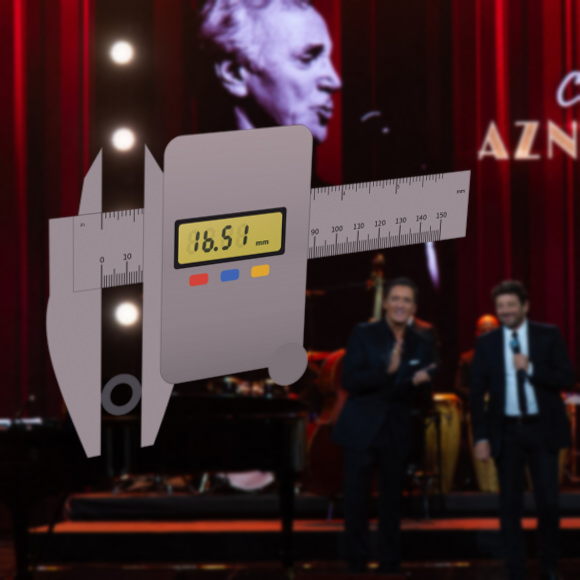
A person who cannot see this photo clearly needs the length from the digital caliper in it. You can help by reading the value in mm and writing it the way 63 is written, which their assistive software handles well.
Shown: 16.51
